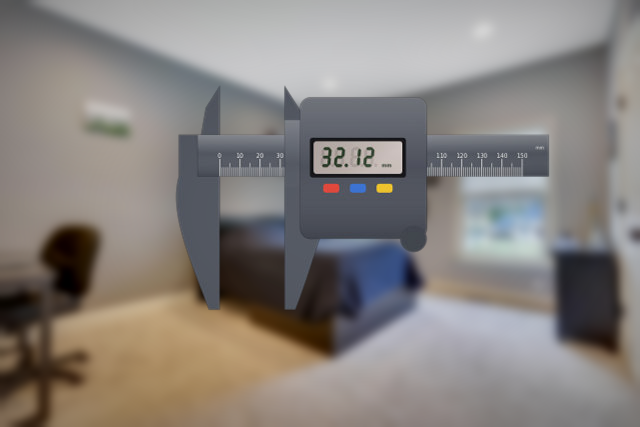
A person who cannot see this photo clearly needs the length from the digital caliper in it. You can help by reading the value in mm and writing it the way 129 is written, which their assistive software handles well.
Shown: 32.12
